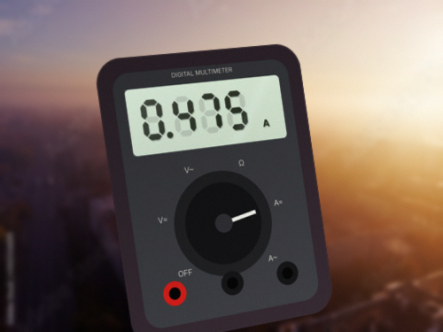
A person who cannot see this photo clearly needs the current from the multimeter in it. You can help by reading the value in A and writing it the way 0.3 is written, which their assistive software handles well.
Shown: 0.475
